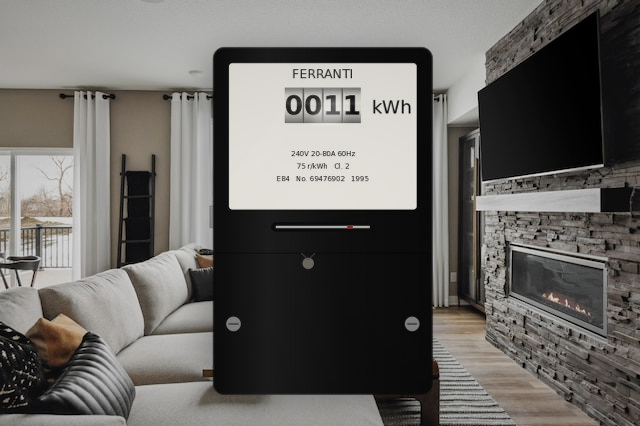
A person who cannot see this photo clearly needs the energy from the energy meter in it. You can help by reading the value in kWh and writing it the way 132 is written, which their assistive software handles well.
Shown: 11
